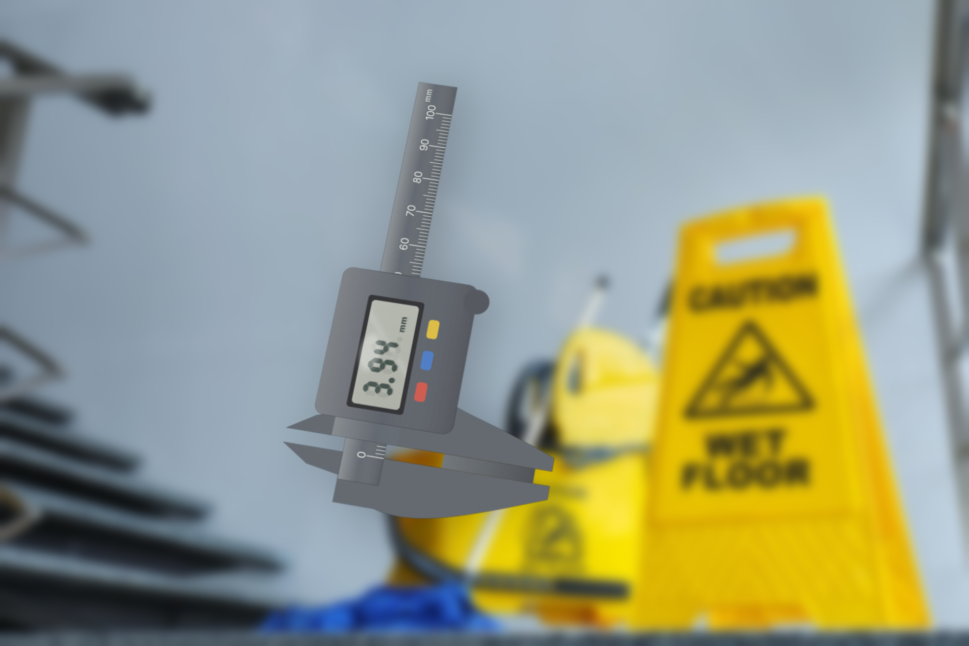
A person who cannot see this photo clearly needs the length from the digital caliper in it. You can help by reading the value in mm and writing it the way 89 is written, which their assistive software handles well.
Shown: 3.94
